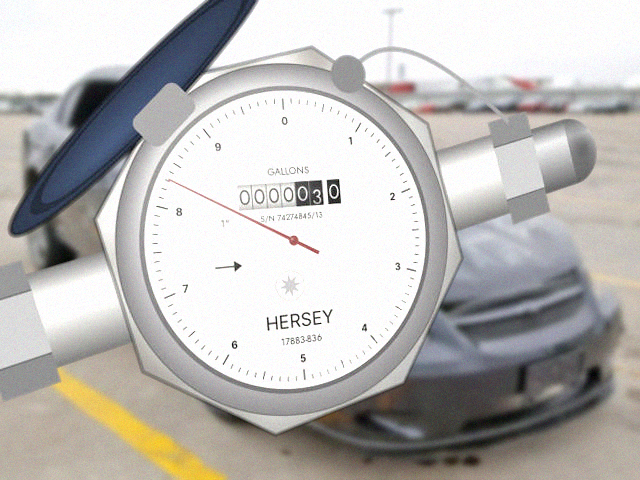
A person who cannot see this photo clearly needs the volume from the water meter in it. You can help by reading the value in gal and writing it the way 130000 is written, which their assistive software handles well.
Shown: 28.3
